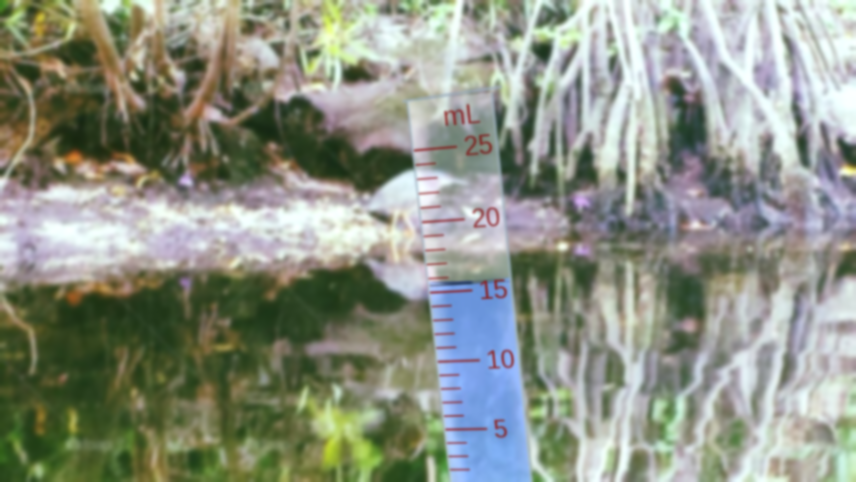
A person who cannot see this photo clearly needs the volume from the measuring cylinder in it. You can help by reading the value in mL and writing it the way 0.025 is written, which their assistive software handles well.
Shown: 15.5
